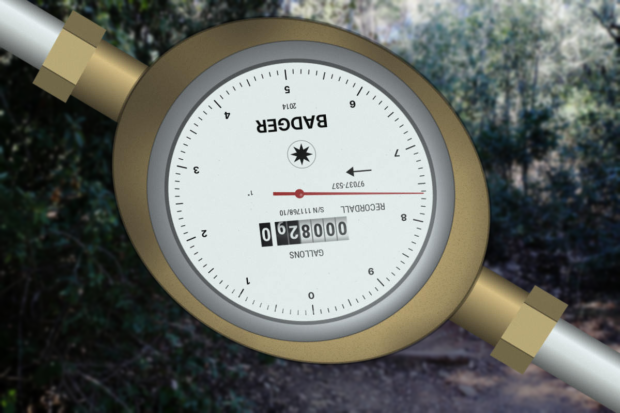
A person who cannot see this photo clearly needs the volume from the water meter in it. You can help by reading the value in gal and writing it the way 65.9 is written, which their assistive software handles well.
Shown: 8287.6
